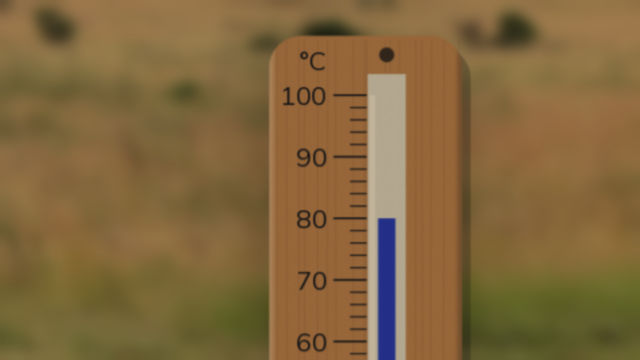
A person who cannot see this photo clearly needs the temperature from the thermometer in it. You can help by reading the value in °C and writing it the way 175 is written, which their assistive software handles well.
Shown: 80
